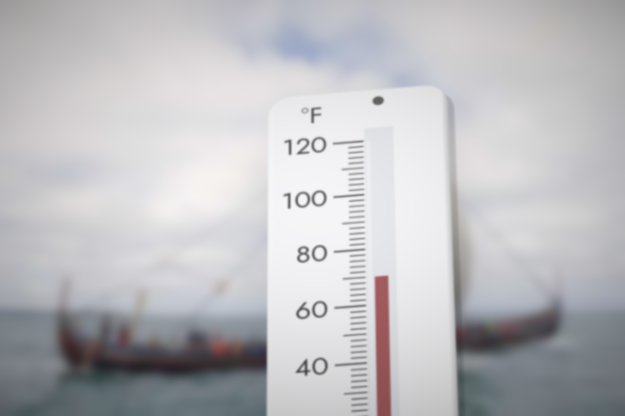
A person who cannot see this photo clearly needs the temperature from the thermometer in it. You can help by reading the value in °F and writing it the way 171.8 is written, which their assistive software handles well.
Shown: 70
